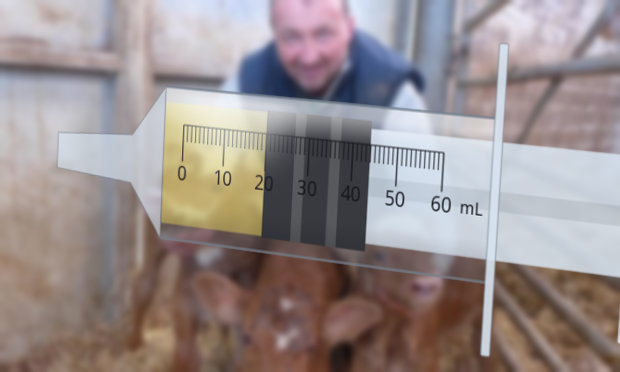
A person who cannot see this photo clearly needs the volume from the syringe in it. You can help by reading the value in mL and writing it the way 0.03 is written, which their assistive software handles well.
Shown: 20
